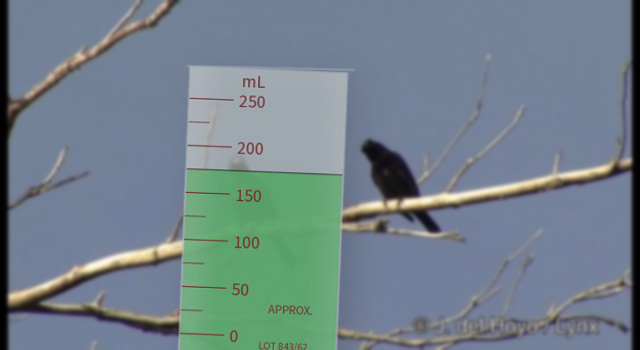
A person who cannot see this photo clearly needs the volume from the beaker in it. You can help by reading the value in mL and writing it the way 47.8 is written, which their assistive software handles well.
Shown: 175
